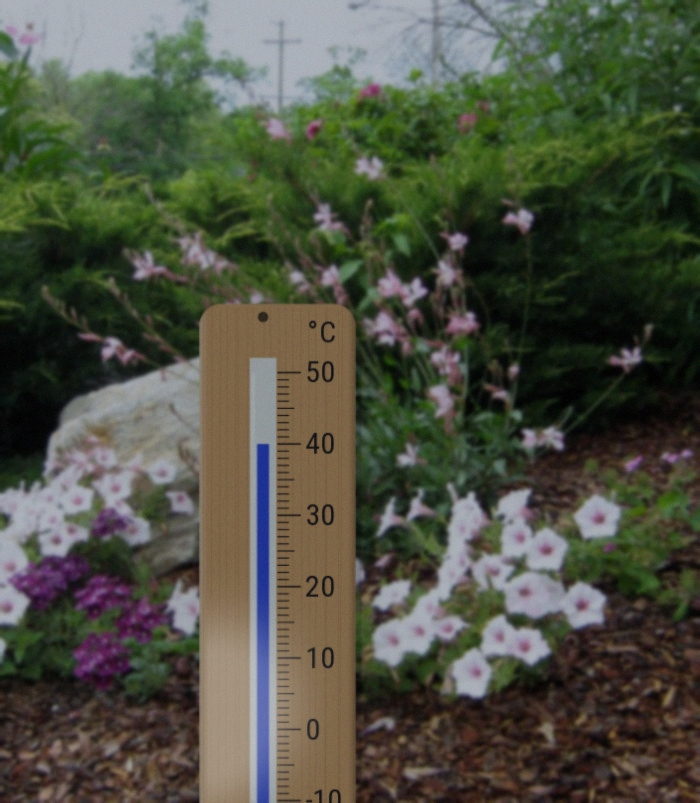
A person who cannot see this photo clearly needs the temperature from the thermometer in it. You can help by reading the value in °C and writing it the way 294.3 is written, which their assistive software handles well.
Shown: 40
